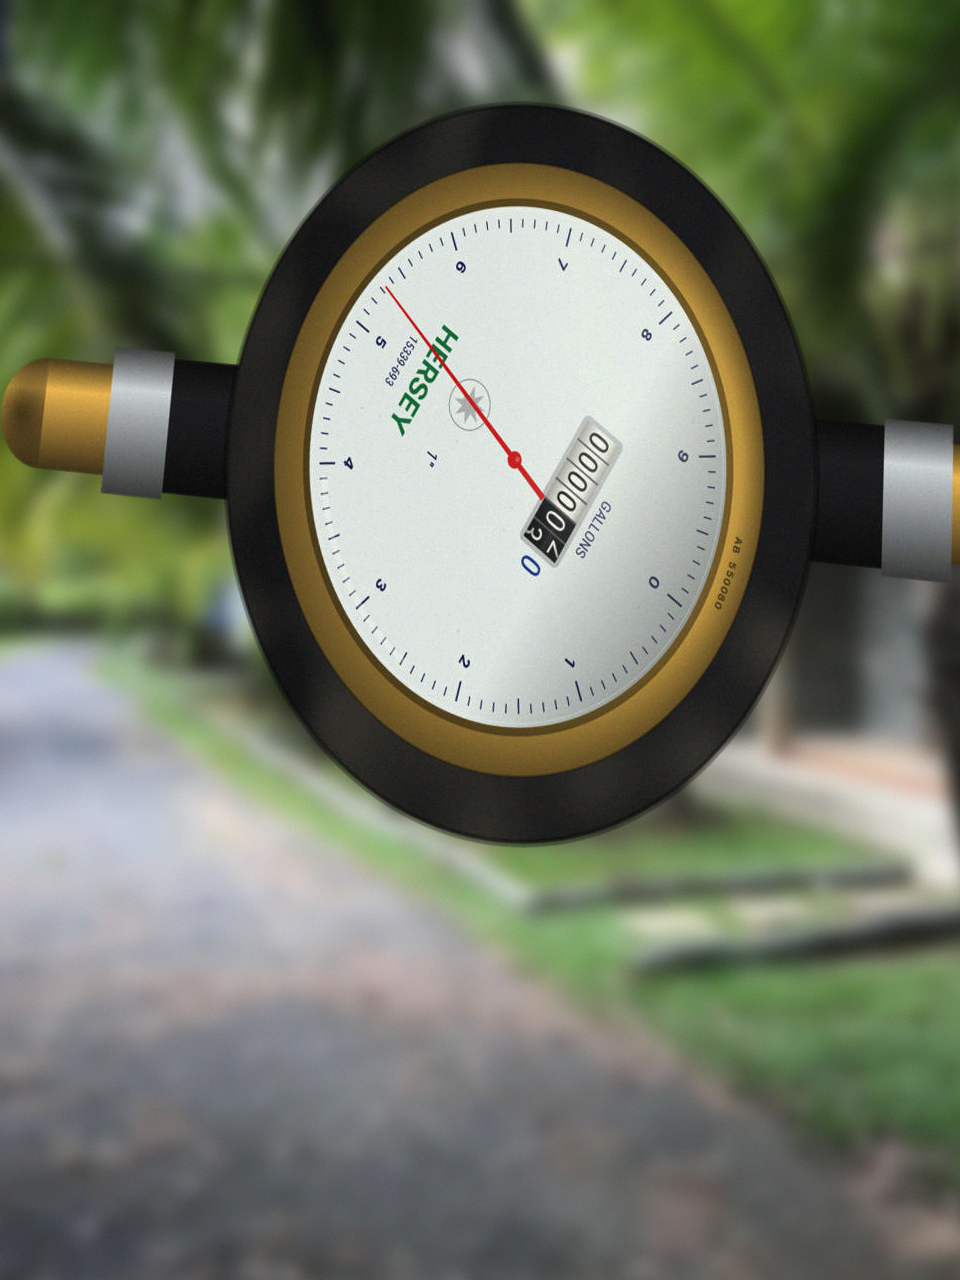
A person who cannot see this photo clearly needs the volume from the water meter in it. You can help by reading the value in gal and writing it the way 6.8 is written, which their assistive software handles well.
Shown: 25.3
